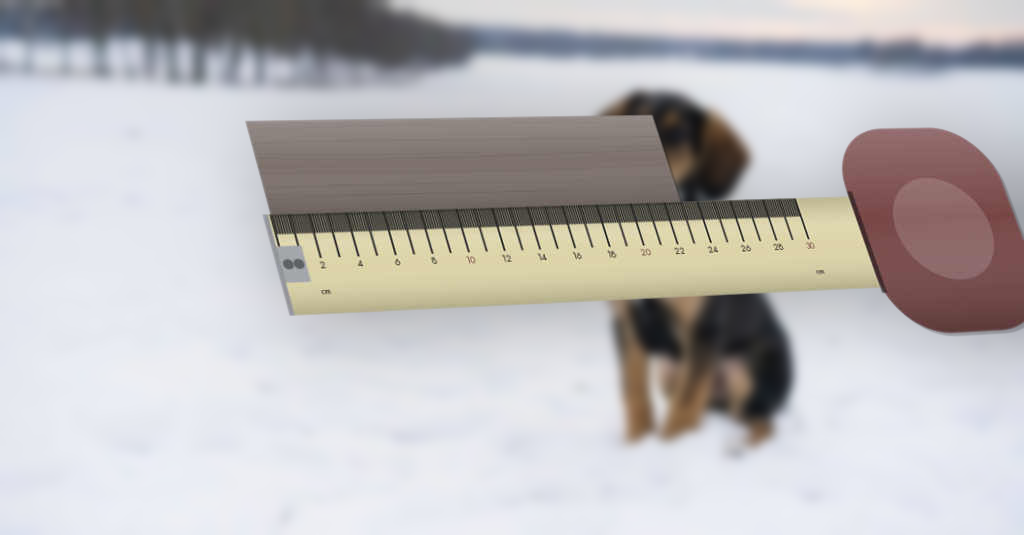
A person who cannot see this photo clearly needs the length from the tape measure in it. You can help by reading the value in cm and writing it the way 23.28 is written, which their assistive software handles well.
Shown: 23
